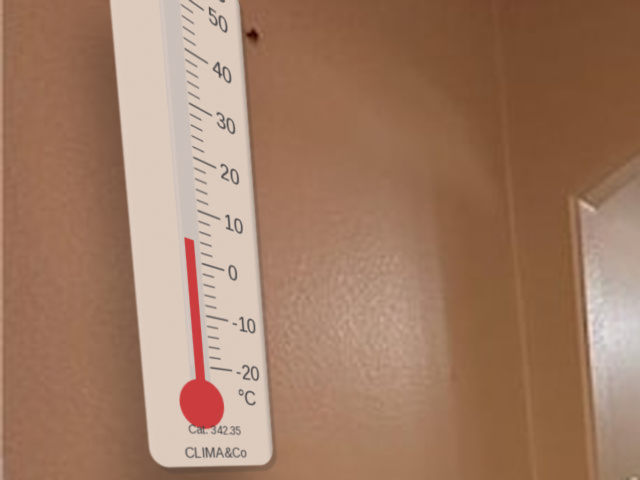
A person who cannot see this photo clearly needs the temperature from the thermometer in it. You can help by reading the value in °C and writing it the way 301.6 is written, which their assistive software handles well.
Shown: 4
